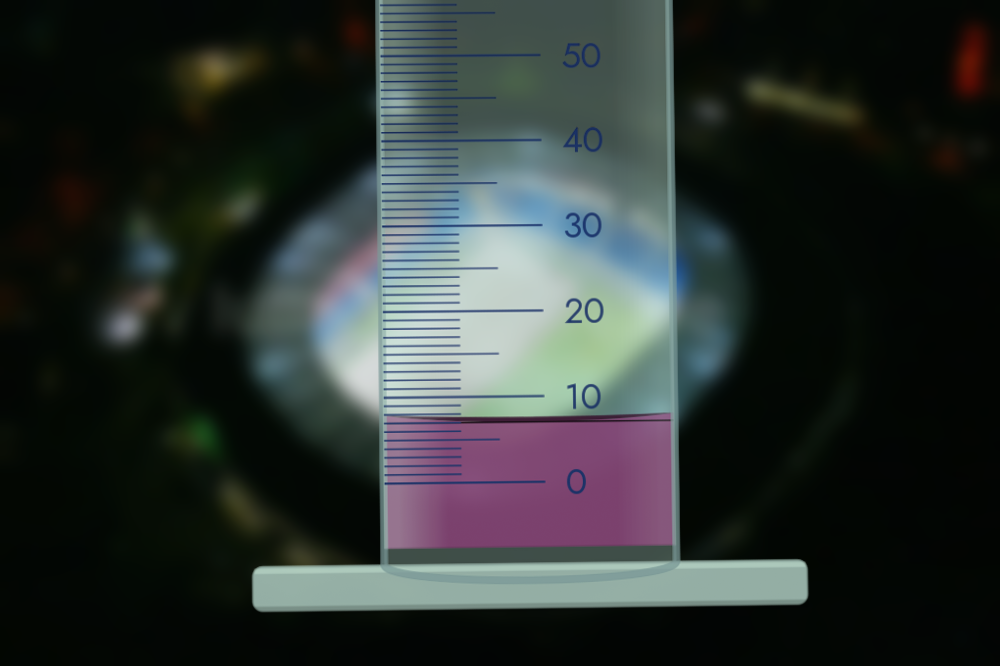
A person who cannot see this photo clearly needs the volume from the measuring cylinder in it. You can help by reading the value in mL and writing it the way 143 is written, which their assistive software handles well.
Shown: 7
